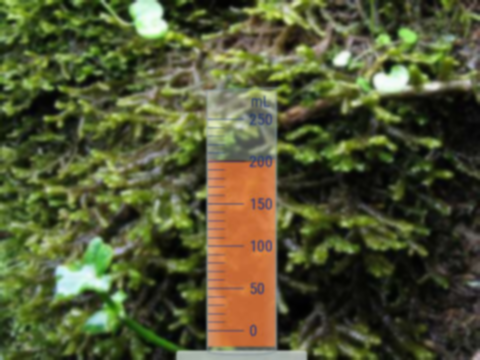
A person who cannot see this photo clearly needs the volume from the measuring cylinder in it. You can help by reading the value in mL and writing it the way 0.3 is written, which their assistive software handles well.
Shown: 200
